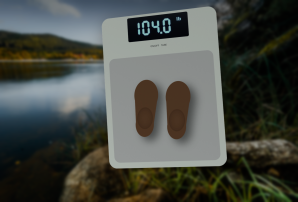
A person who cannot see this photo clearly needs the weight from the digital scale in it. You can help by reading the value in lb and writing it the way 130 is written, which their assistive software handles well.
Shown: 104.0
